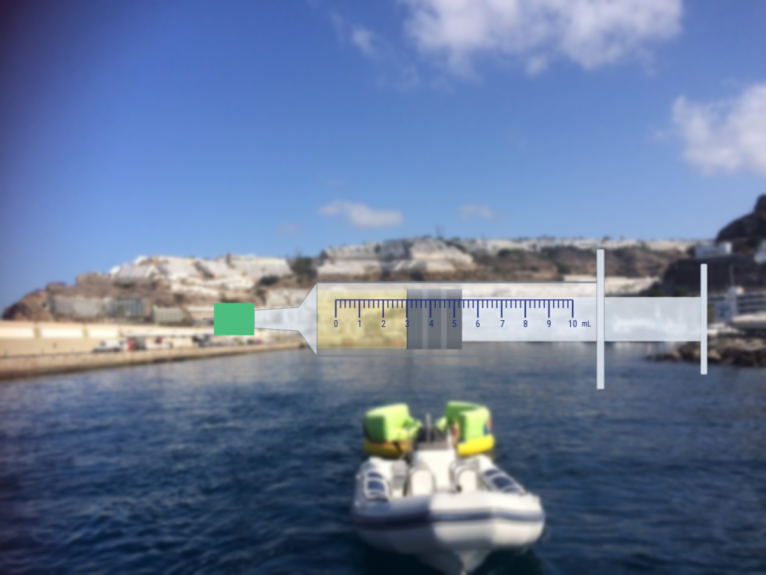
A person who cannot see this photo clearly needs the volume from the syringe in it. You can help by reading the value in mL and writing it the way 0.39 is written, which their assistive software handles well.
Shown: 3
